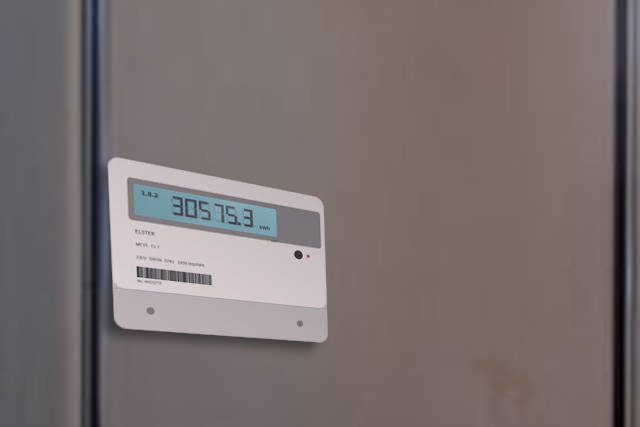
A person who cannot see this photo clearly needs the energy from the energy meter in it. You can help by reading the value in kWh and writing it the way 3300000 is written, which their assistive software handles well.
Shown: 30575.3
